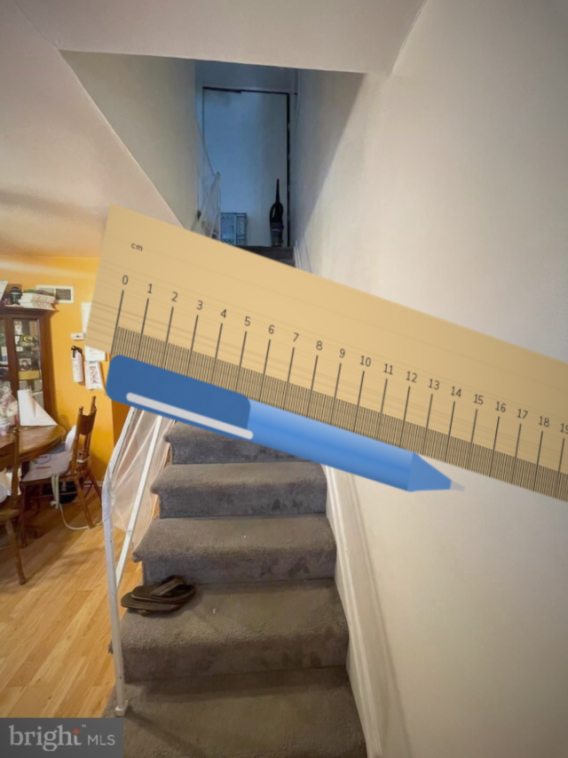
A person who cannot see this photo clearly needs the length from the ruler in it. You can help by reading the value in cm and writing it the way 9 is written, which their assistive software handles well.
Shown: 15
